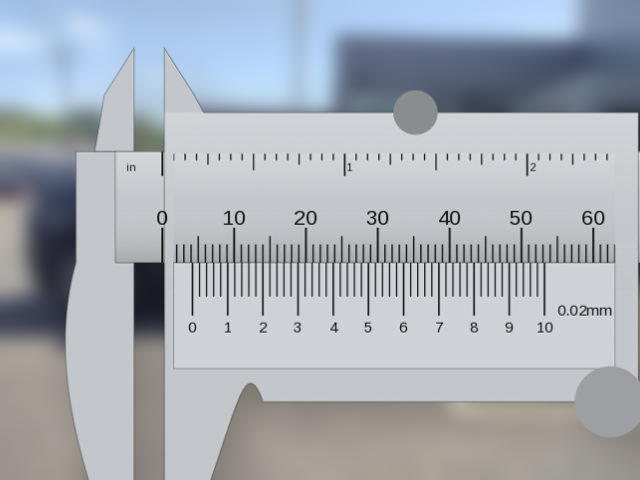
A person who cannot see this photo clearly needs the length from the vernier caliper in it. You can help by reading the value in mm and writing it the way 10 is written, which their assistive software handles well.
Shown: 4.2
